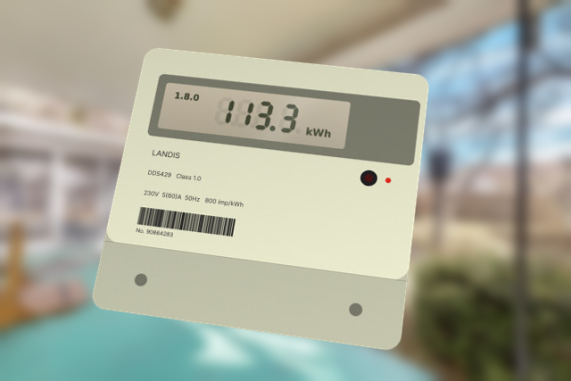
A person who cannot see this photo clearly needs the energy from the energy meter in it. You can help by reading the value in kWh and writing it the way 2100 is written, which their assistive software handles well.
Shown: 113.3
